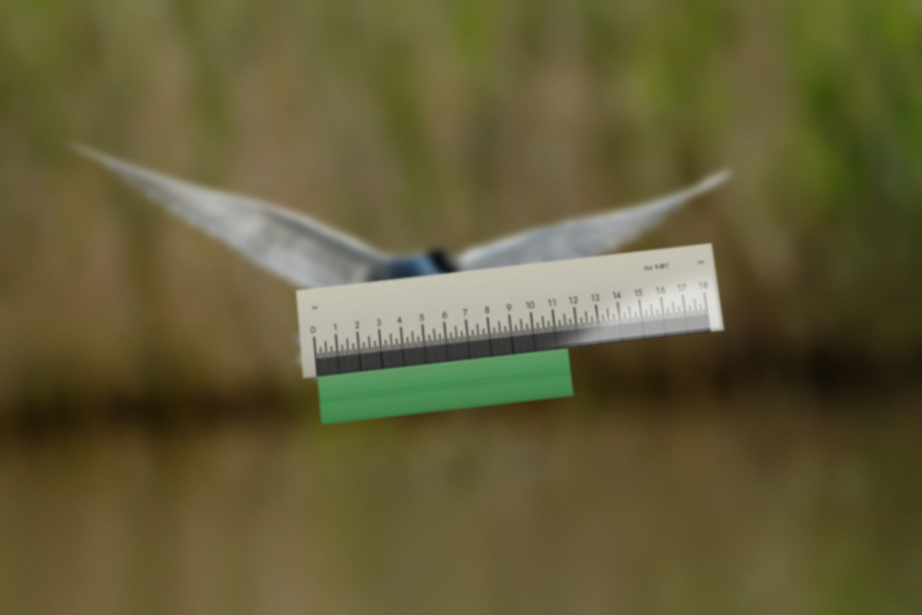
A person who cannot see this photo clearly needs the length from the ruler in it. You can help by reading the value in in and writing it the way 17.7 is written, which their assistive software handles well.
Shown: 11.5
